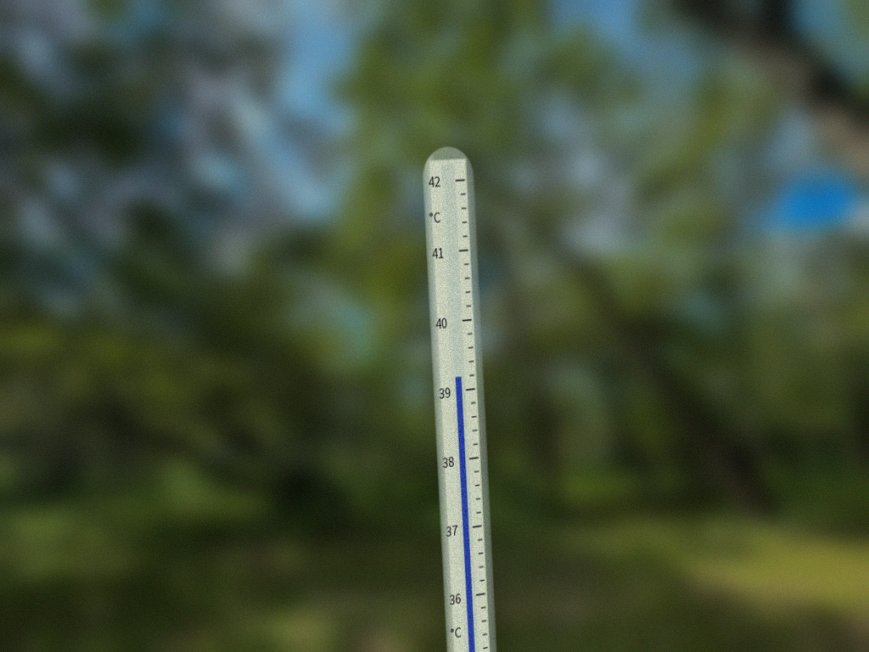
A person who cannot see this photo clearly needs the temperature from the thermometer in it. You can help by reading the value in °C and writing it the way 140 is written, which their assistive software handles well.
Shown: 39.2
